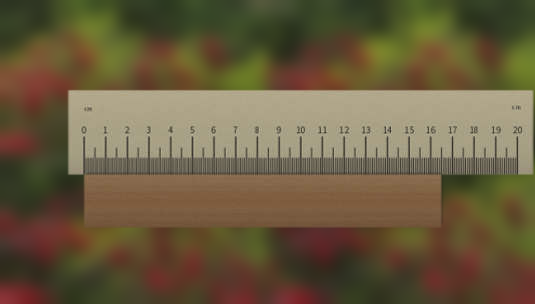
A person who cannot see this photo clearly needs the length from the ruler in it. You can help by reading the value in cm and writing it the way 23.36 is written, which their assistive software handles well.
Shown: 16.5
